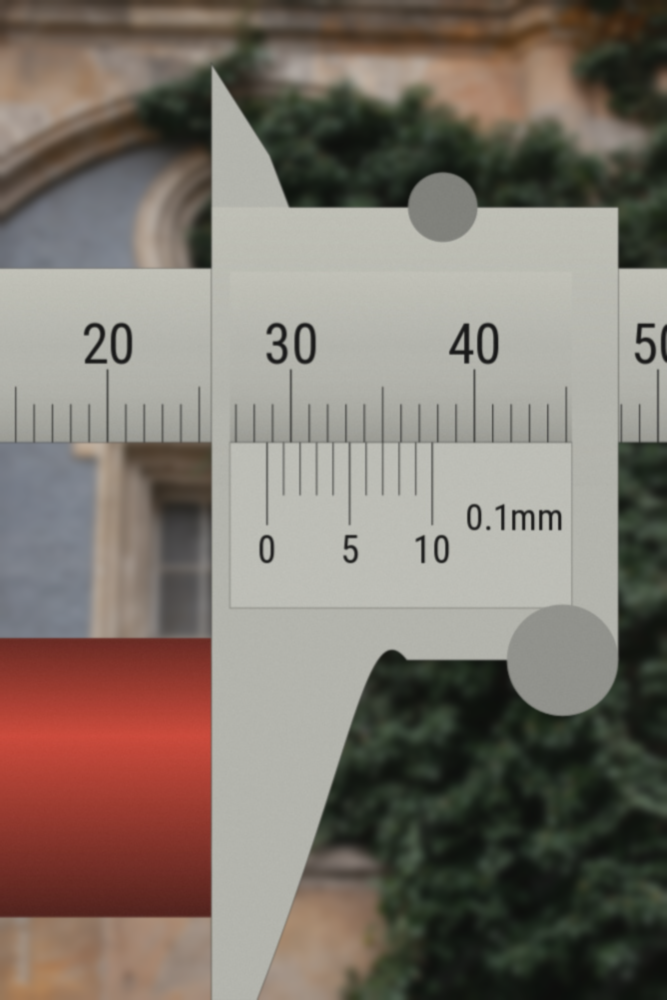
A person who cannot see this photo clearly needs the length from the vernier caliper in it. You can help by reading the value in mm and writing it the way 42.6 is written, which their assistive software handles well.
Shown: 28.7
